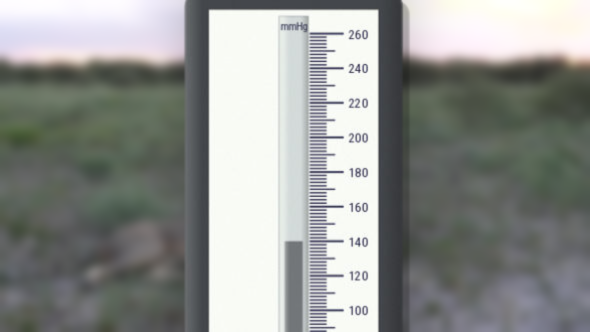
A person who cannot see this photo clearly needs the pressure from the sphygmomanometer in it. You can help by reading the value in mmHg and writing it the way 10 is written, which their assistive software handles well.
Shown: 140
